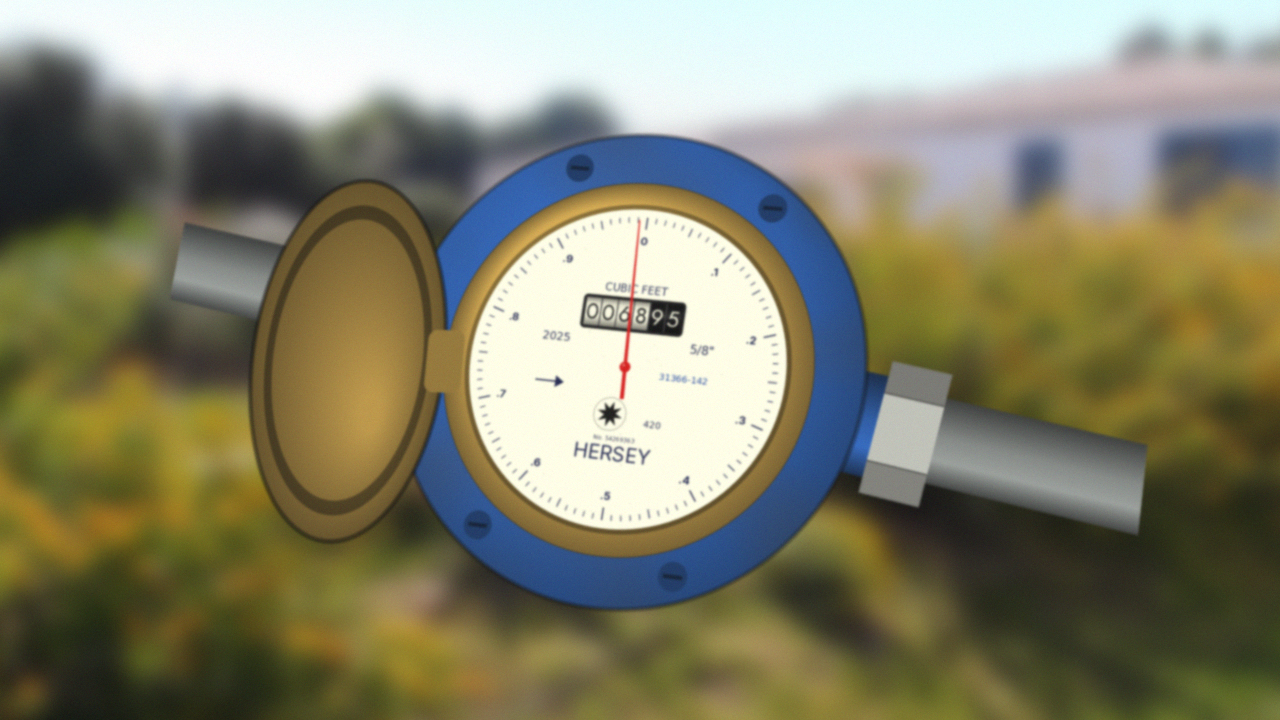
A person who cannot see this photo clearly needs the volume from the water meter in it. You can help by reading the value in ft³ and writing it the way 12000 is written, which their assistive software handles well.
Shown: 6894.99
